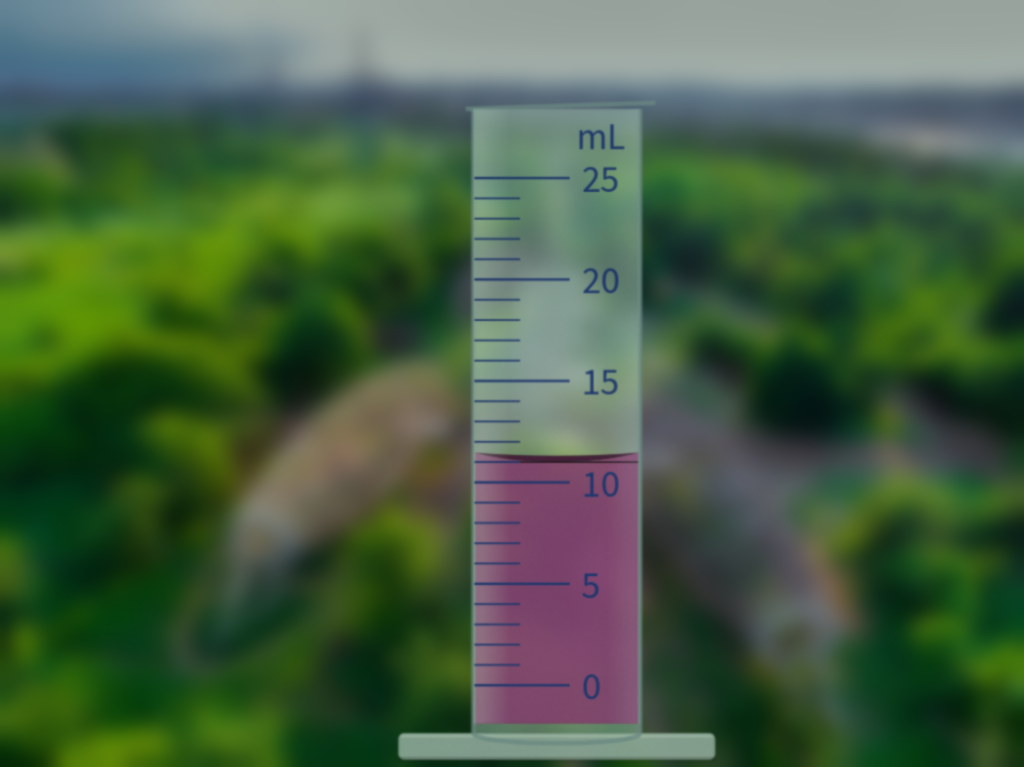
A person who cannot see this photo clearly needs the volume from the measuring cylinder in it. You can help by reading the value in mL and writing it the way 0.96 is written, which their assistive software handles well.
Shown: 11
